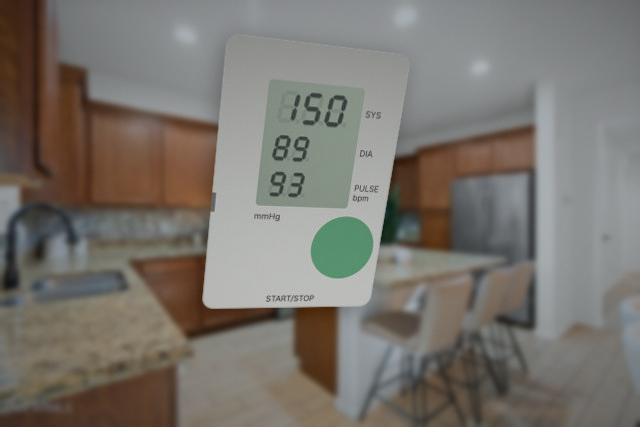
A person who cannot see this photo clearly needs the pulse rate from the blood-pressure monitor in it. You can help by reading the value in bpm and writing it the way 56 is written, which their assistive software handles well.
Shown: 93
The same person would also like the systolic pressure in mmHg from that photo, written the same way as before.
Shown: 150
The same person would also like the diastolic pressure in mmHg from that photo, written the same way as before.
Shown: 89
